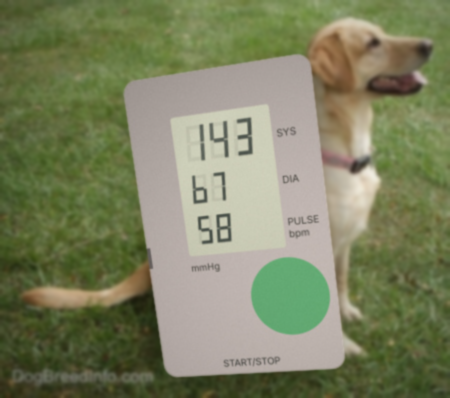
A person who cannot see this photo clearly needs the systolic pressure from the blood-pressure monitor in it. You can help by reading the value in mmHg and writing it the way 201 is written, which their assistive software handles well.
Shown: 143
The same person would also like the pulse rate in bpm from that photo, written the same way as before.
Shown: 58
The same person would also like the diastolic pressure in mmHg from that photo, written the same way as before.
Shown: 67
